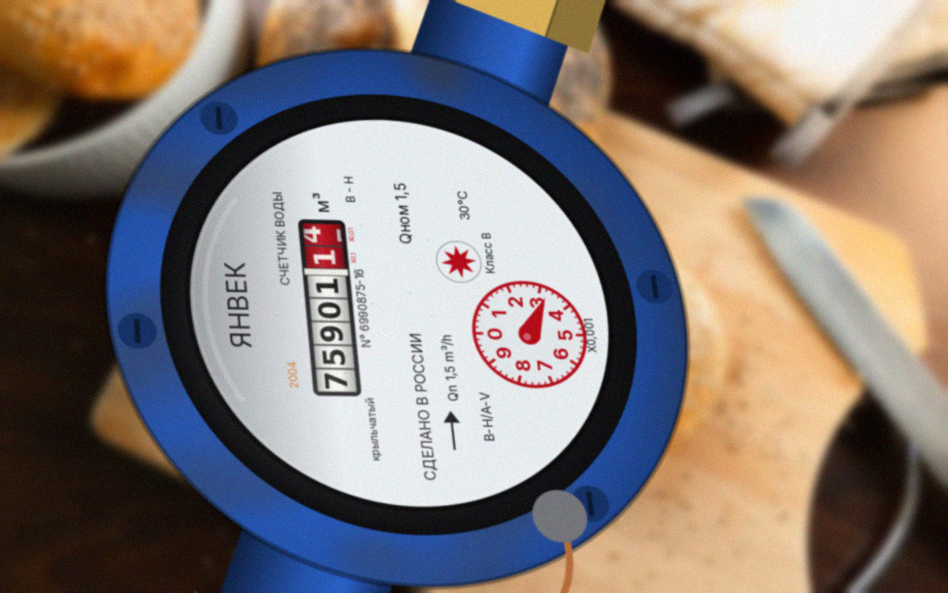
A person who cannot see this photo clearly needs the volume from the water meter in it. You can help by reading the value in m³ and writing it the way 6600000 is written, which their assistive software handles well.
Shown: 75901.143
